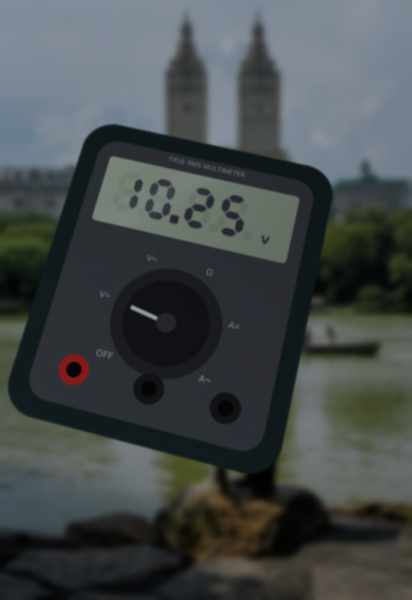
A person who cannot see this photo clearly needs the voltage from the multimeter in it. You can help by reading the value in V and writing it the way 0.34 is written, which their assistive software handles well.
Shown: 10.25
